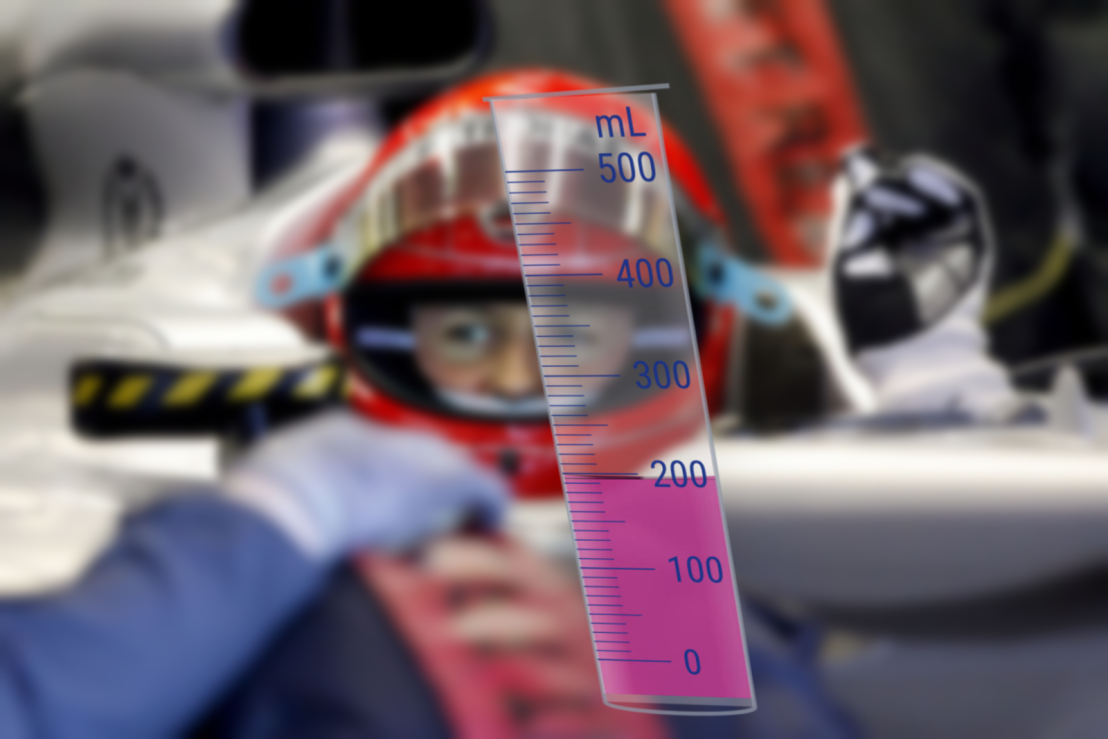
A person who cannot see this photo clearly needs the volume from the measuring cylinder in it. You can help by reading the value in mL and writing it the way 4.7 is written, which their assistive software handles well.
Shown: 195
